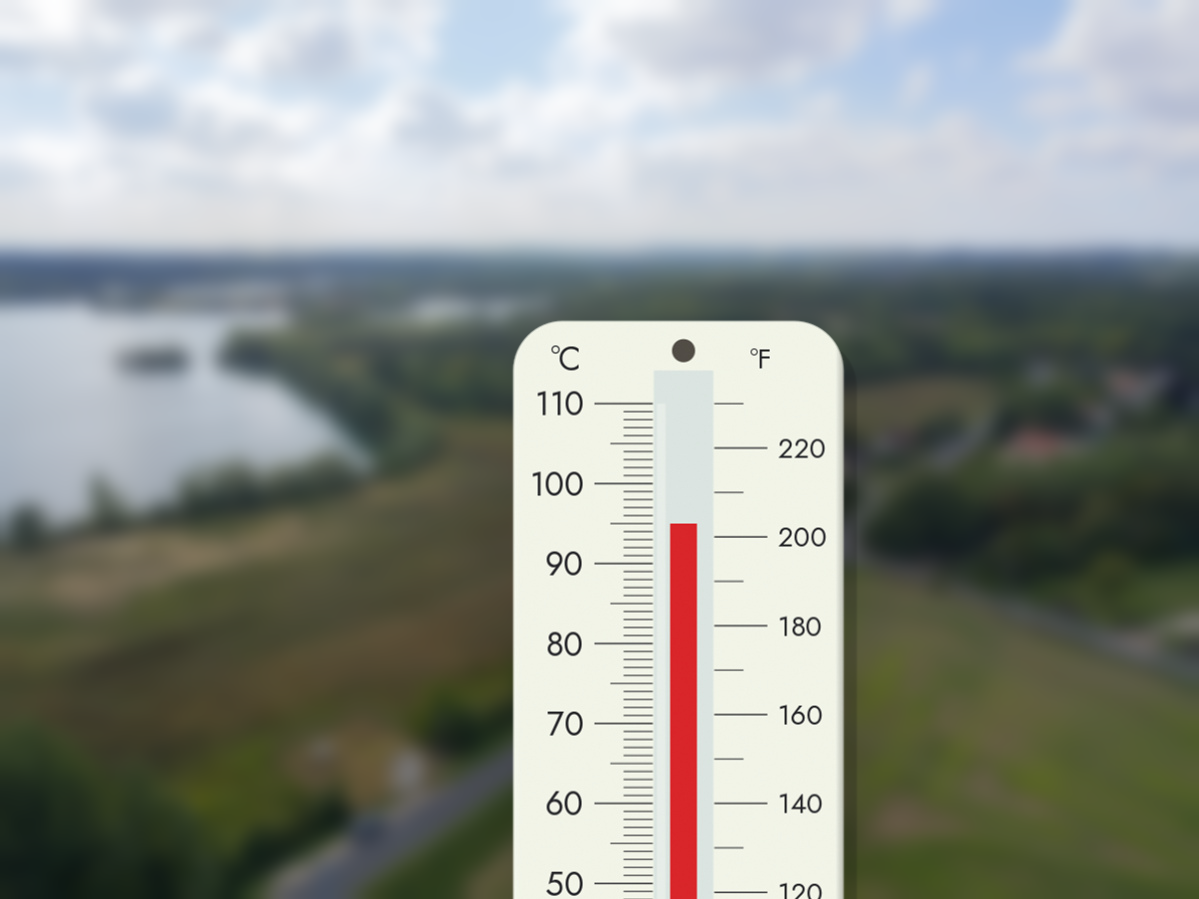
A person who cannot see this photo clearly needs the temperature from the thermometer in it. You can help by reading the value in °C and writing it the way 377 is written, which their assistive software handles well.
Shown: 95
